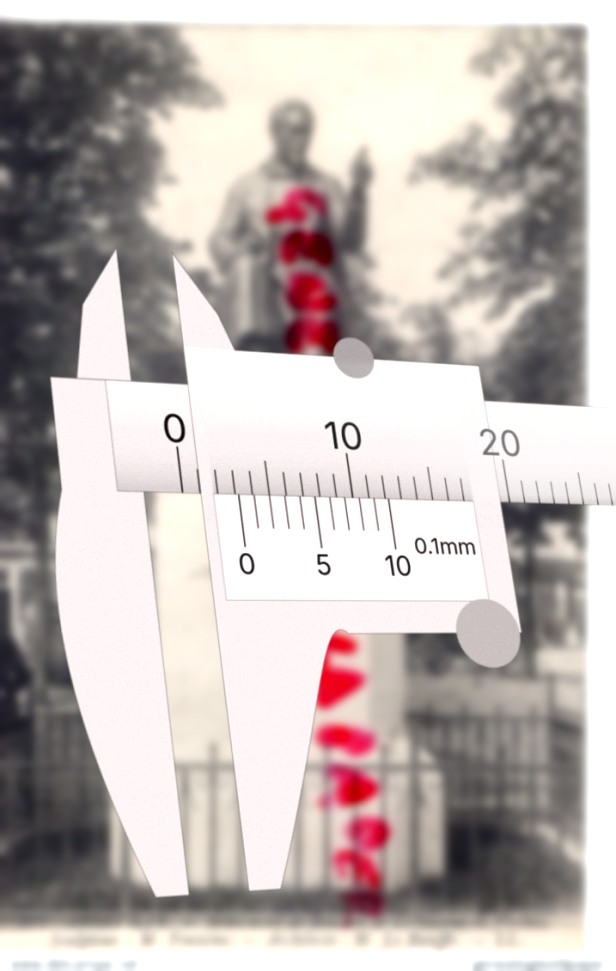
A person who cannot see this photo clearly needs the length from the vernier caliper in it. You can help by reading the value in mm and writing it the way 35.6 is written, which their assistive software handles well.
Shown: 3.2
